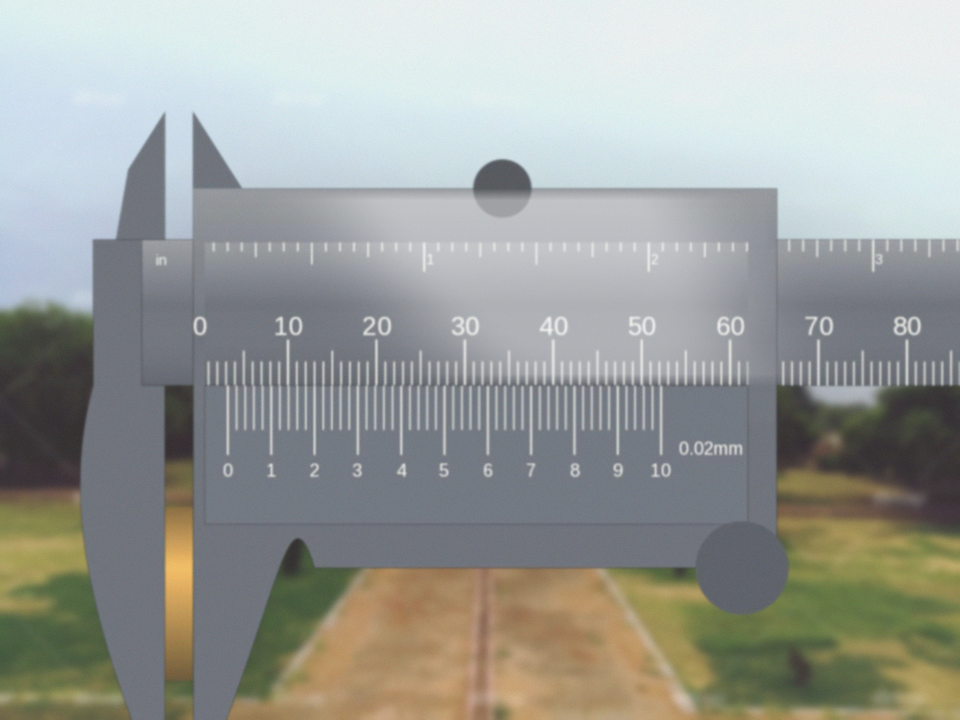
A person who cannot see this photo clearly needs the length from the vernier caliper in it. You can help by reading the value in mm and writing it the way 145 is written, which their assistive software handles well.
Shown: 3.2
